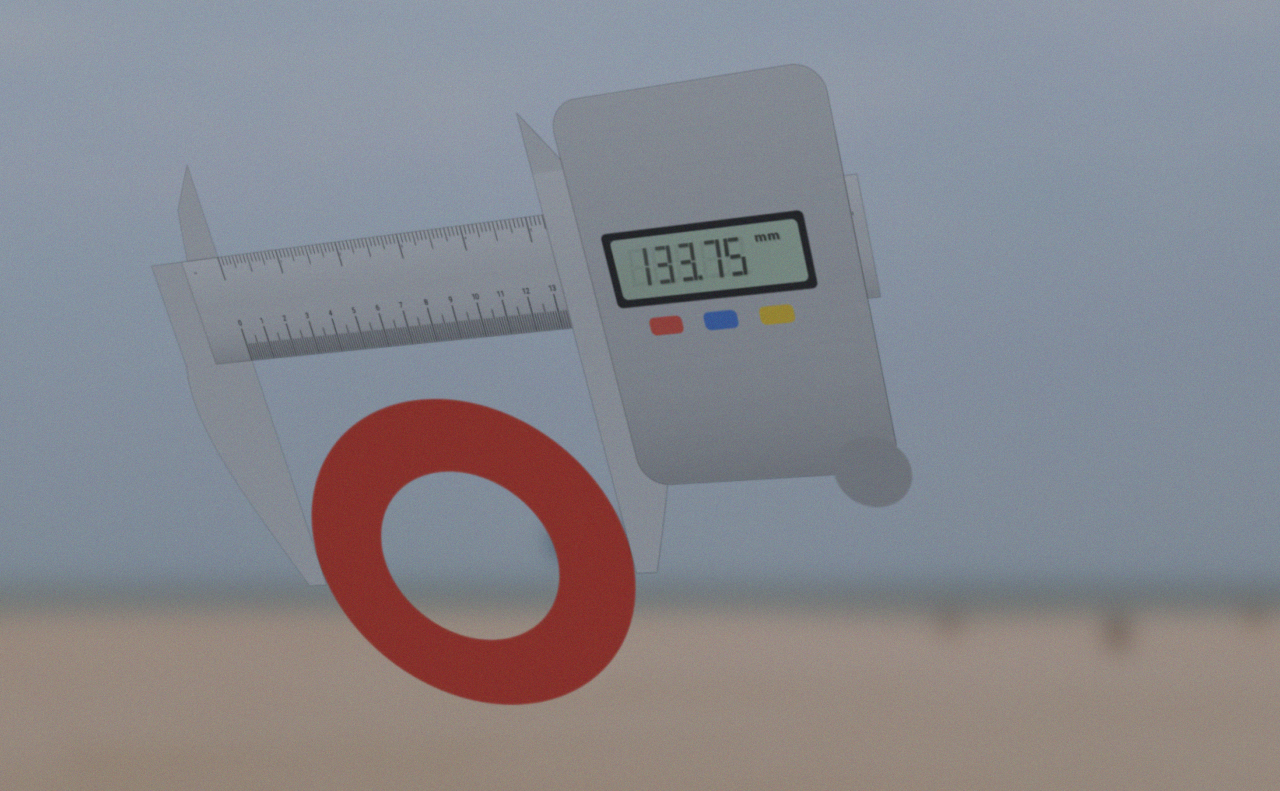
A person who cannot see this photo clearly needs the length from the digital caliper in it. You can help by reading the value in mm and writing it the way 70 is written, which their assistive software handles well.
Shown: 133.75
